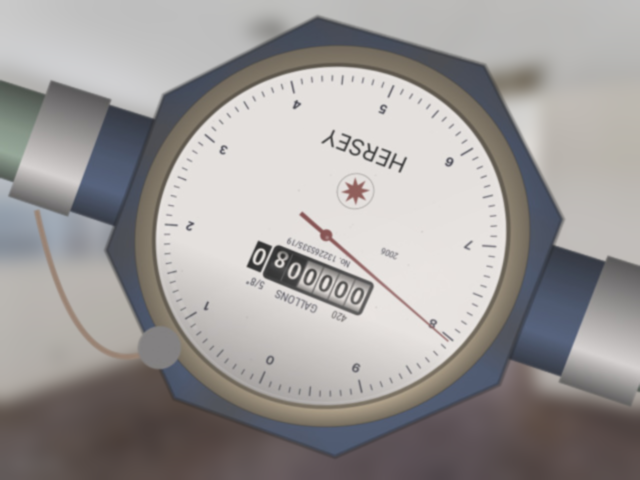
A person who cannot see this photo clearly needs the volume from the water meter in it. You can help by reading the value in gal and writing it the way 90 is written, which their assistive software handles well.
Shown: 78.0
